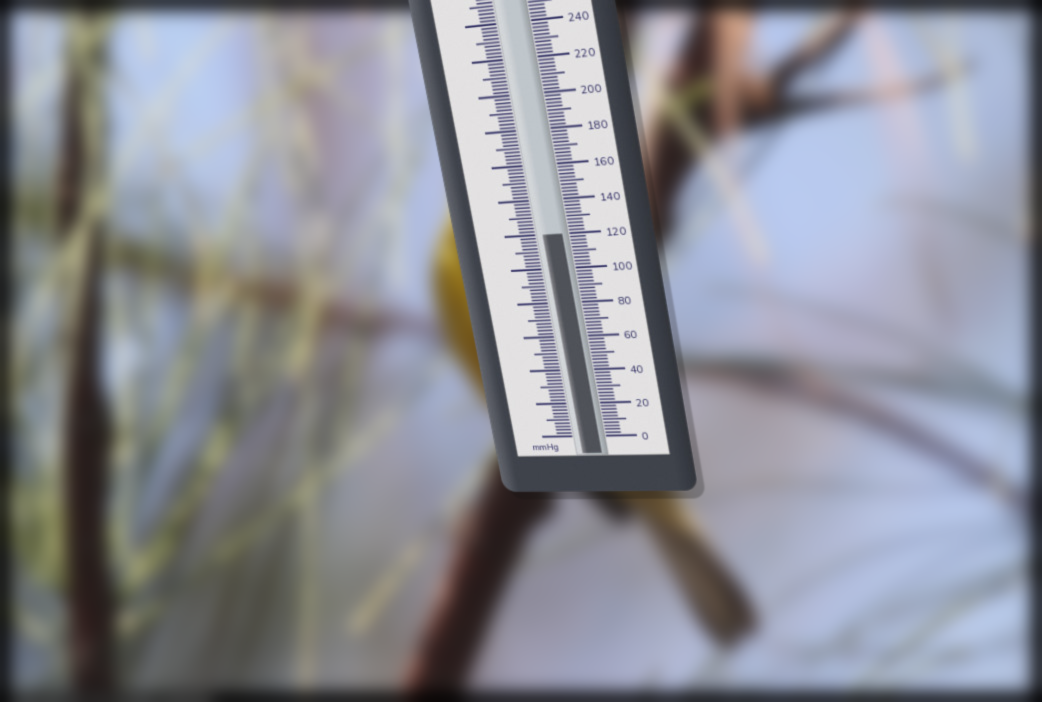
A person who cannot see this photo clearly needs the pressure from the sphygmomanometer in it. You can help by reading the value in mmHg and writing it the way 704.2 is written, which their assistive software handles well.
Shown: 120
